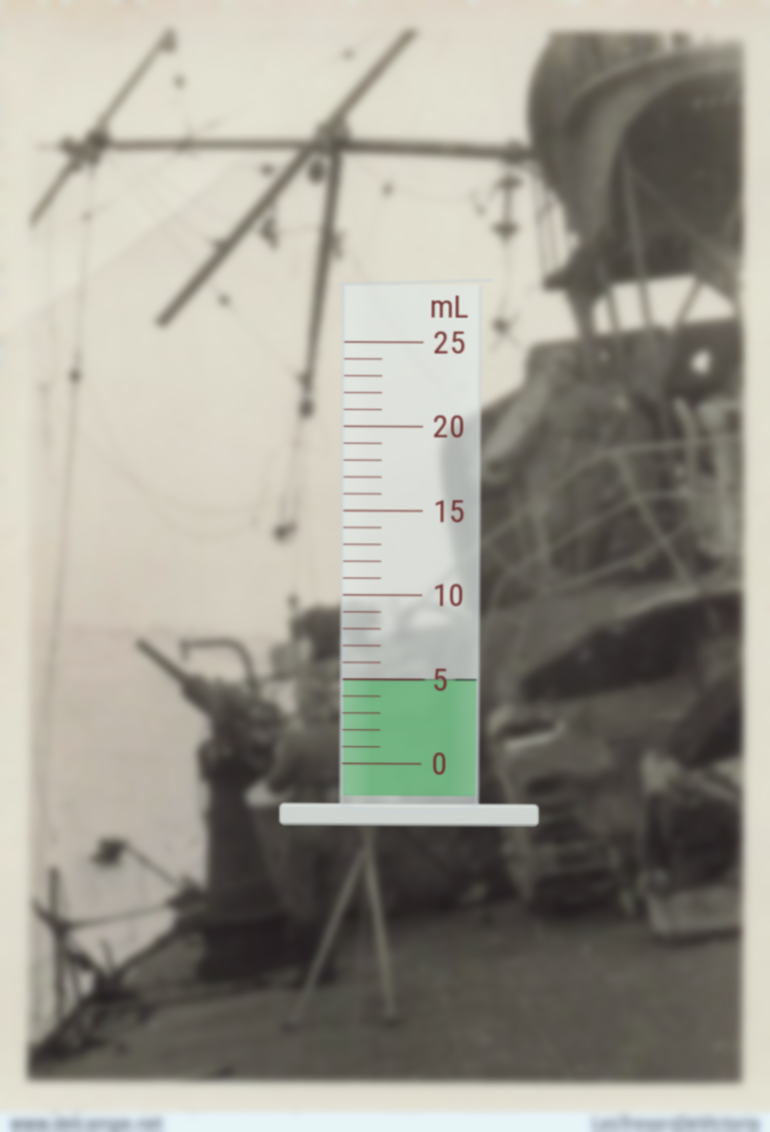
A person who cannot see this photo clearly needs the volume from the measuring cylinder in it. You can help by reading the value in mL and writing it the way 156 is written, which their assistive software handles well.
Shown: 5
